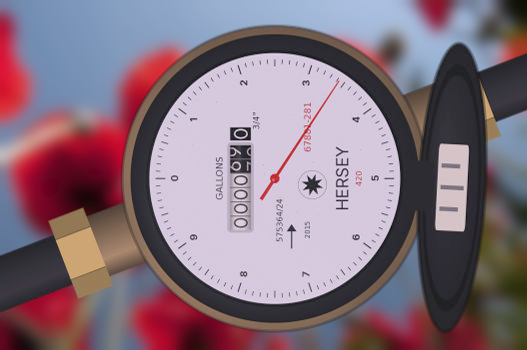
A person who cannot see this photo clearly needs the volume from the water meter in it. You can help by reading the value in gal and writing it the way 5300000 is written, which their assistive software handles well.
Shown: 693.4
